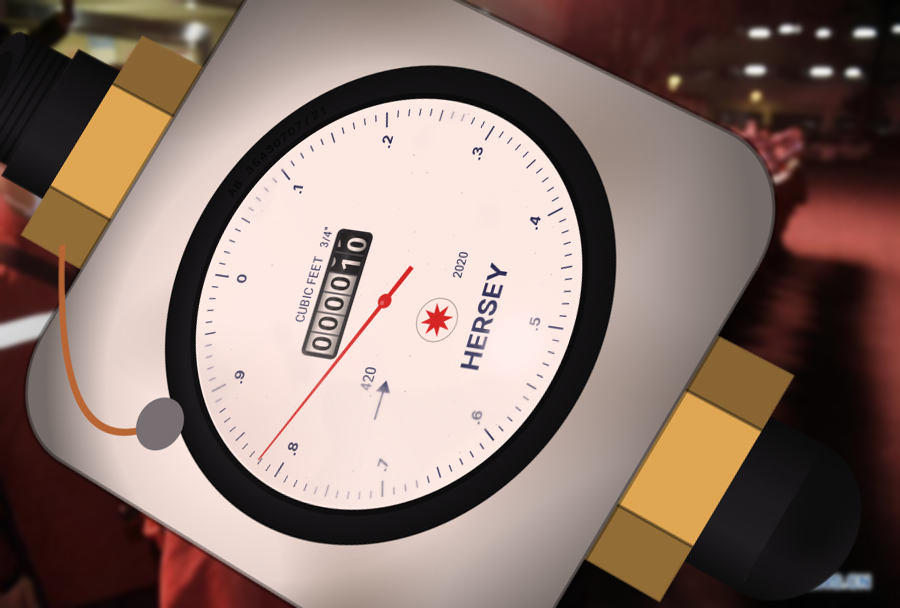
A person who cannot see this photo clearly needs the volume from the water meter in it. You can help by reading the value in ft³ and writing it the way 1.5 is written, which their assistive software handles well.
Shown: 9.82
